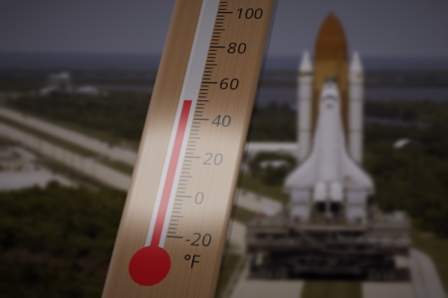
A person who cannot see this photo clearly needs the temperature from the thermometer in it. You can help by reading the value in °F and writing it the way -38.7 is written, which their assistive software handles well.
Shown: 50
